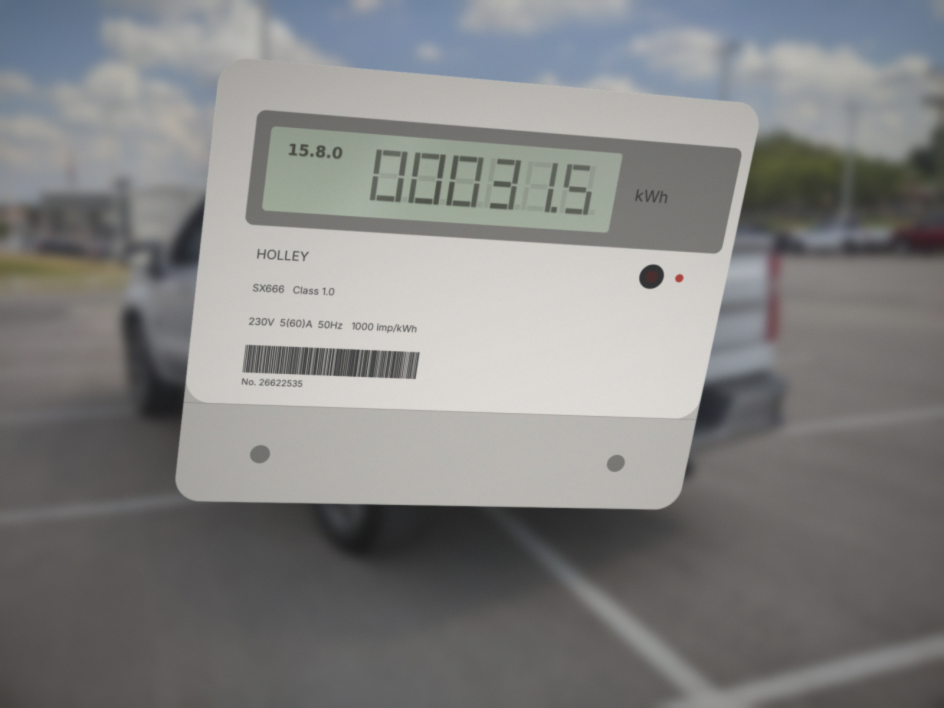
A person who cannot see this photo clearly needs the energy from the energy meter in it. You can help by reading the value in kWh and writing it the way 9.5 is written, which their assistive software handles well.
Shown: 31.5
